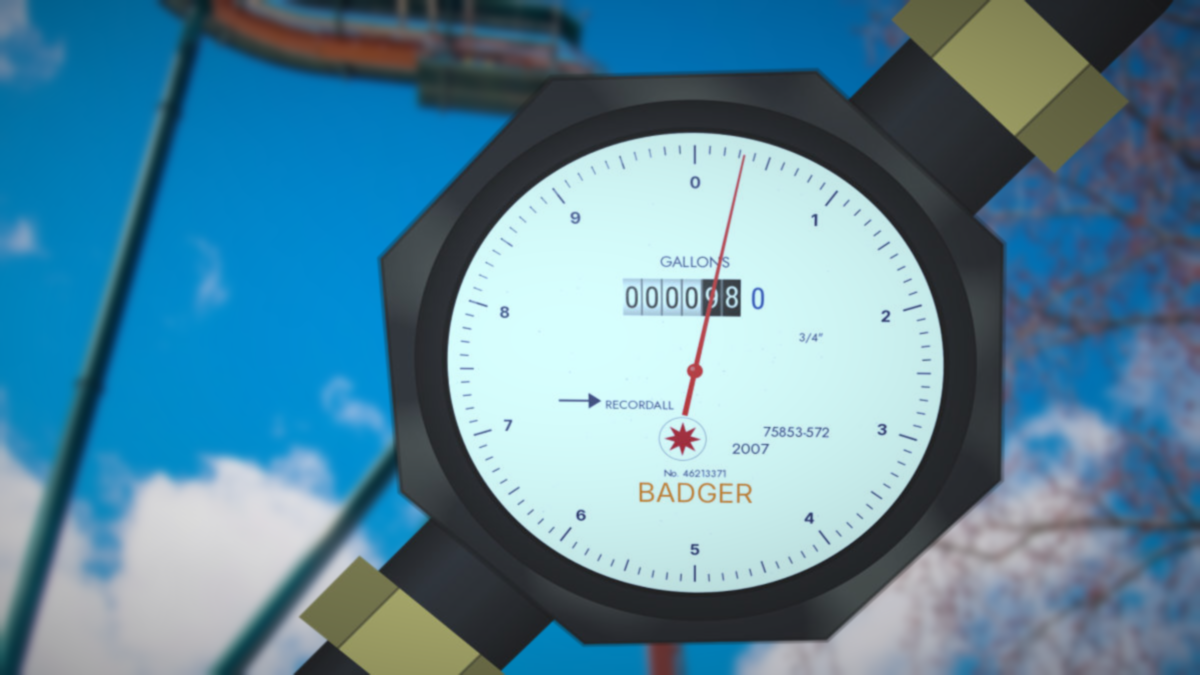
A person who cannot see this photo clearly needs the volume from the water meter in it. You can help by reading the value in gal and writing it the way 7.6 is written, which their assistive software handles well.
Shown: 980.3
